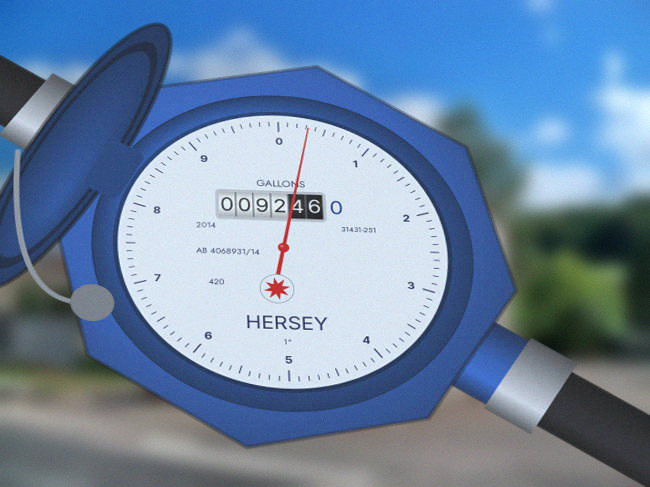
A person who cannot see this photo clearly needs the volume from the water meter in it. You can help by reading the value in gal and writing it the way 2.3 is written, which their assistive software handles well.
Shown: 92460.3
